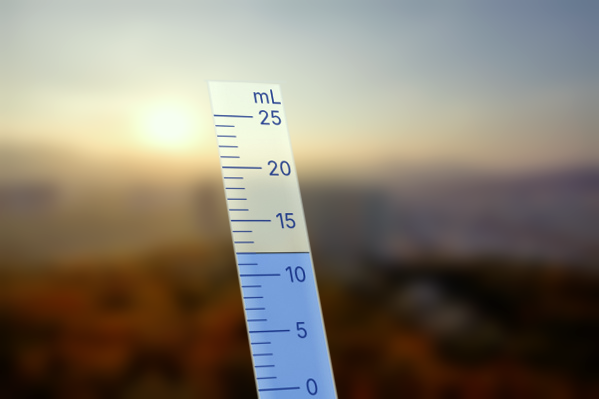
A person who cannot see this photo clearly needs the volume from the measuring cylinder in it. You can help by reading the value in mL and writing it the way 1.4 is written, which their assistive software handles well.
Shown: 12
